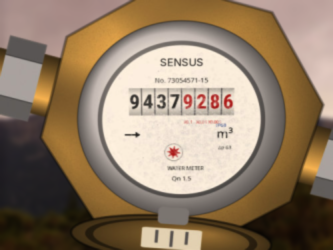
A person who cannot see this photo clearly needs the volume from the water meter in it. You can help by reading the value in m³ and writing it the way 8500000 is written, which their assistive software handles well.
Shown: 9437.9286
